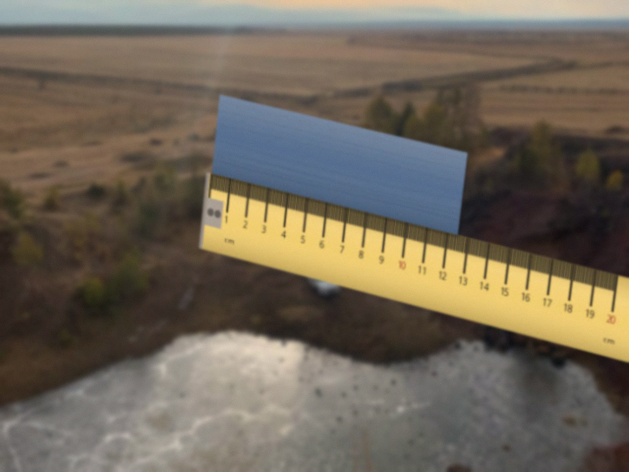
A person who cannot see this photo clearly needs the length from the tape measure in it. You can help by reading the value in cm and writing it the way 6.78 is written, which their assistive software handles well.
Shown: 12.5
